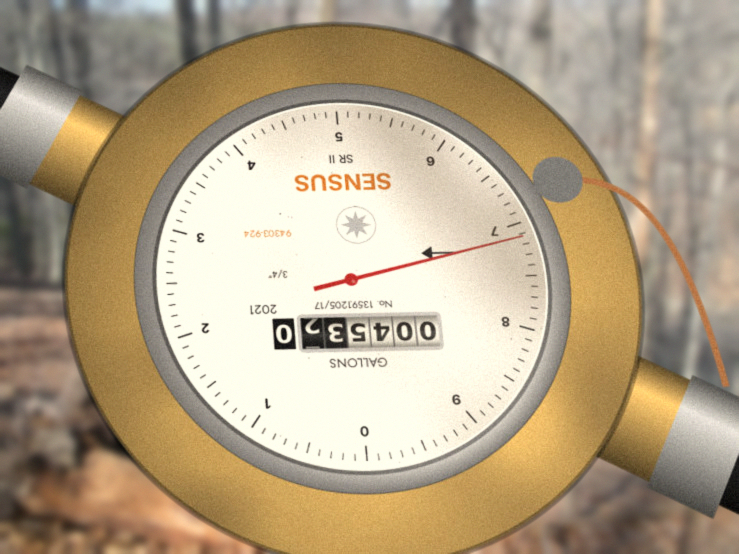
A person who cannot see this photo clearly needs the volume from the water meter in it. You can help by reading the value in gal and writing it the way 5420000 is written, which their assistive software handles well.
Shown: 45317.1
